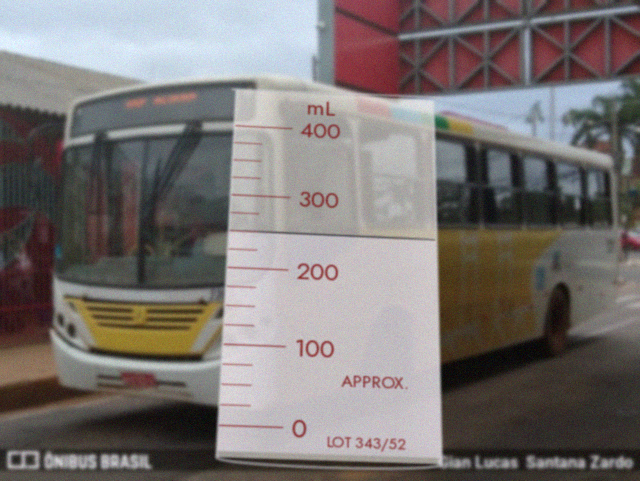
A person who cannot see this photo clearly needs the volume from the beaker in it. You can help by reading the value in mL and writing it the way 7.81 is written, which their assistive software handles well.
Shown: 250
